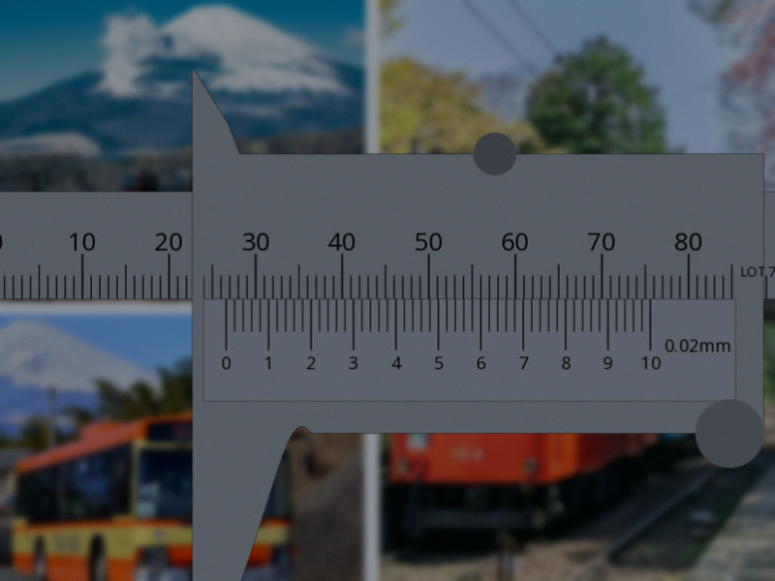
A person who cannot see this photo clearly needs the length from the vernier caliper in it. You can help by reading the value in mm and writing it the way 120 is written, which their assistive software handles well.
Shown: 26.6
